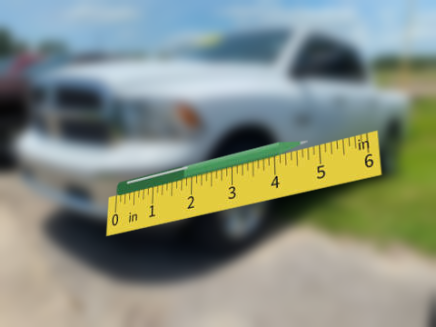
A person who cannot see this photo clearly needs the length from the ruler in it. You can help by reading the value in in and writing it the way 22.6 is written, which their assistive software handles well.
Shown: 4.75
